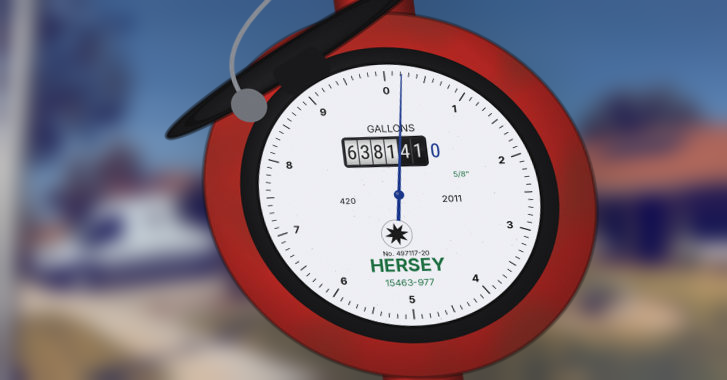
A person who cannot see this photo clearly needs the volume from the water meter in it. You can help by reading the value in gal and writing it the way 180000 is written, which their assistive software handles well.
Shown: 6381410.2
